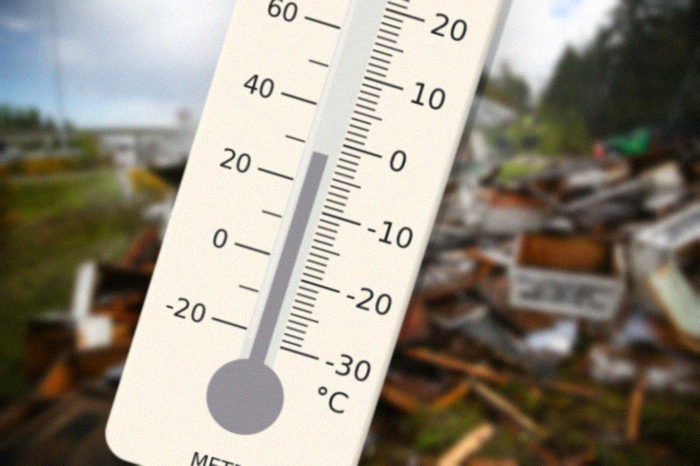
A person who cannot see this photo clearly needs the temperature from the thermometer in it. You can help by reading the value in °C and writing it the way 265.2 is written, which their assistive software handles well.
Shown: -2
